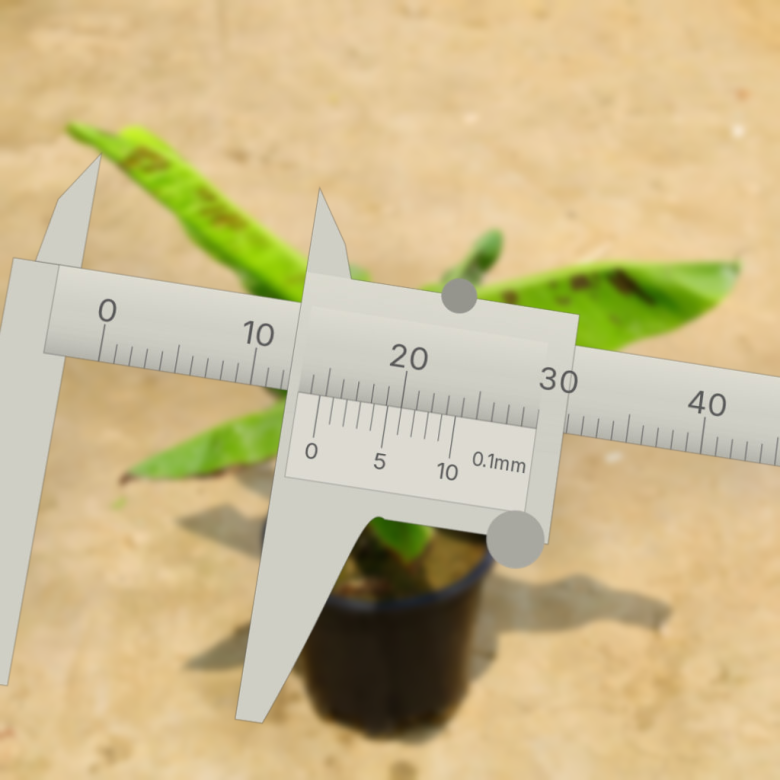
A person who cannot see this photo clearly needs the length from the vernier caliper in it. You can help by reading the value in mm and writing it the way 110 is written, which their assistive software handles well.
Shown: 14.6
